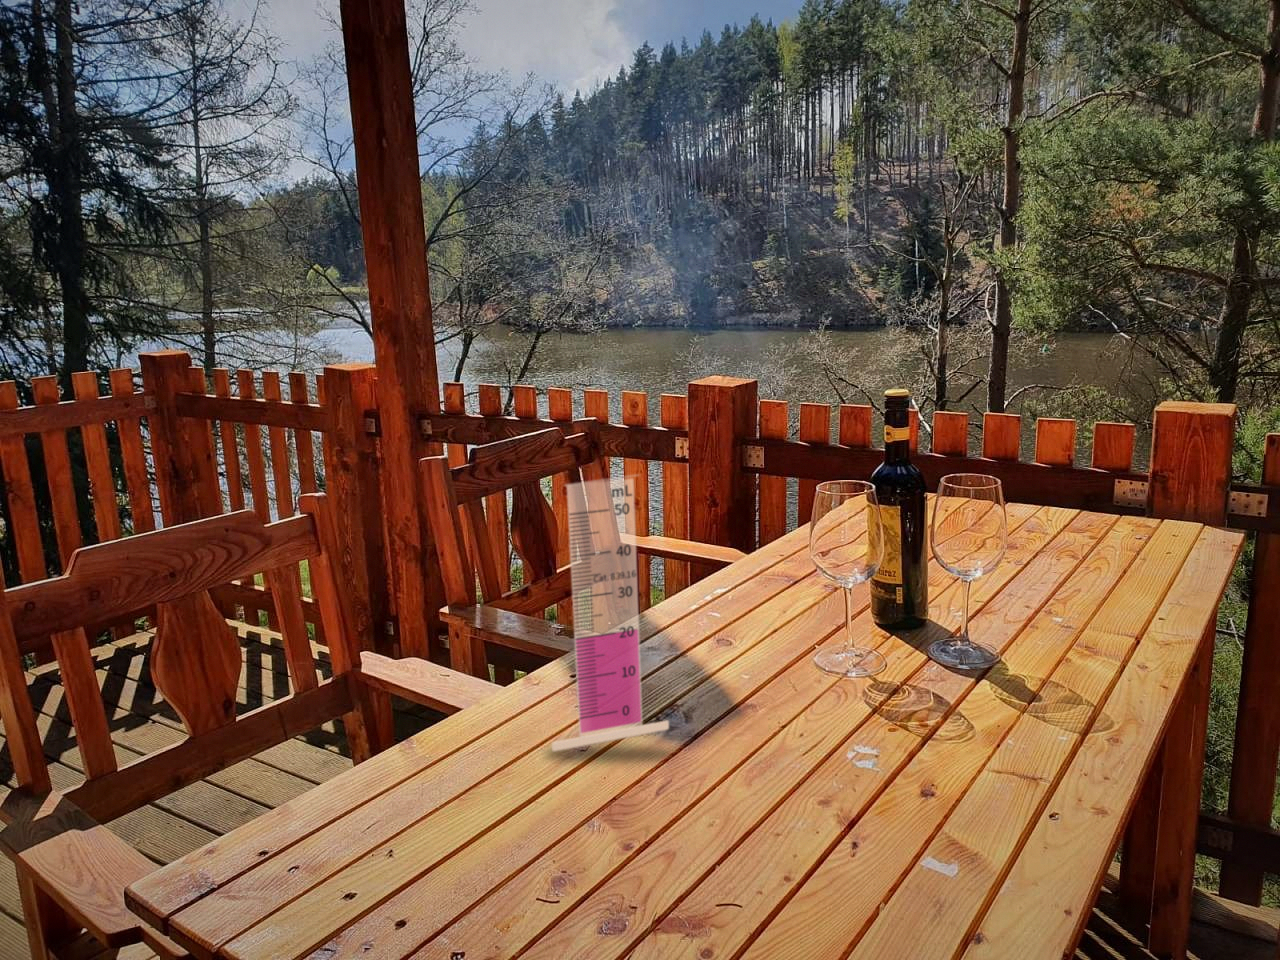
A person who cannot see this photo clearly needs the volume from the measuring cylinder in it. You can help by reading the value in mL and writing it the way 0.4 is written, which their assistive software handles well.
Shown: 20
